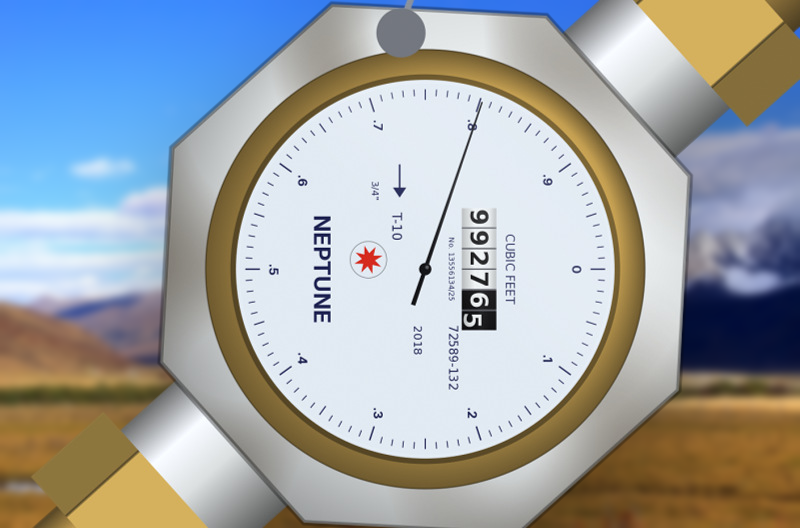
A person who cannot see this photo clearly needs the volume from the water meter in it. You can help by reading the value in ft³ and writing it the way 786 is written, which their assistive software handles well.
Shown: 992764.80
